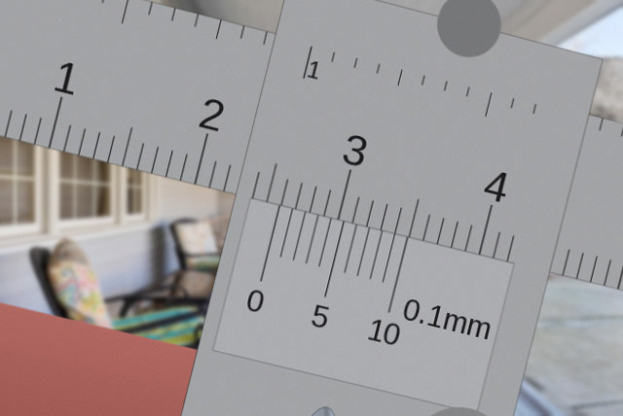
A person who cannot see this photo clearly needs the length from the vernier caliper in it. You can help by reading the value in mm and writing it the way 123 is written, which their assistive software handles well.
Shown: 25.9
